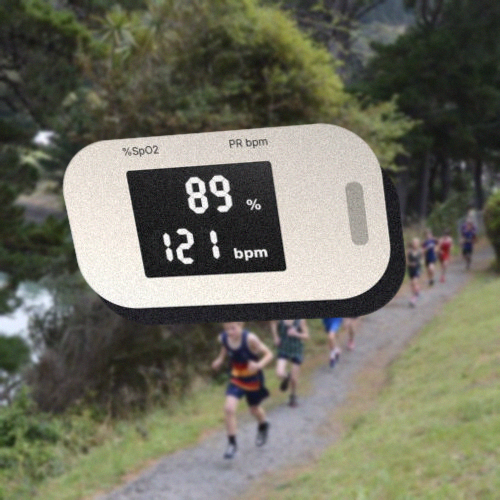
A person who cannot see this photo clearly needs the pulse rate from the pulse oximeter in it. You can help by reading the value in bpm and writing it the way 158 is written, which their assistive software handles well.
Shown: 121
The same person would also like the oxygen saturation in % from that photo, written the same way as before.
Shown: 89
